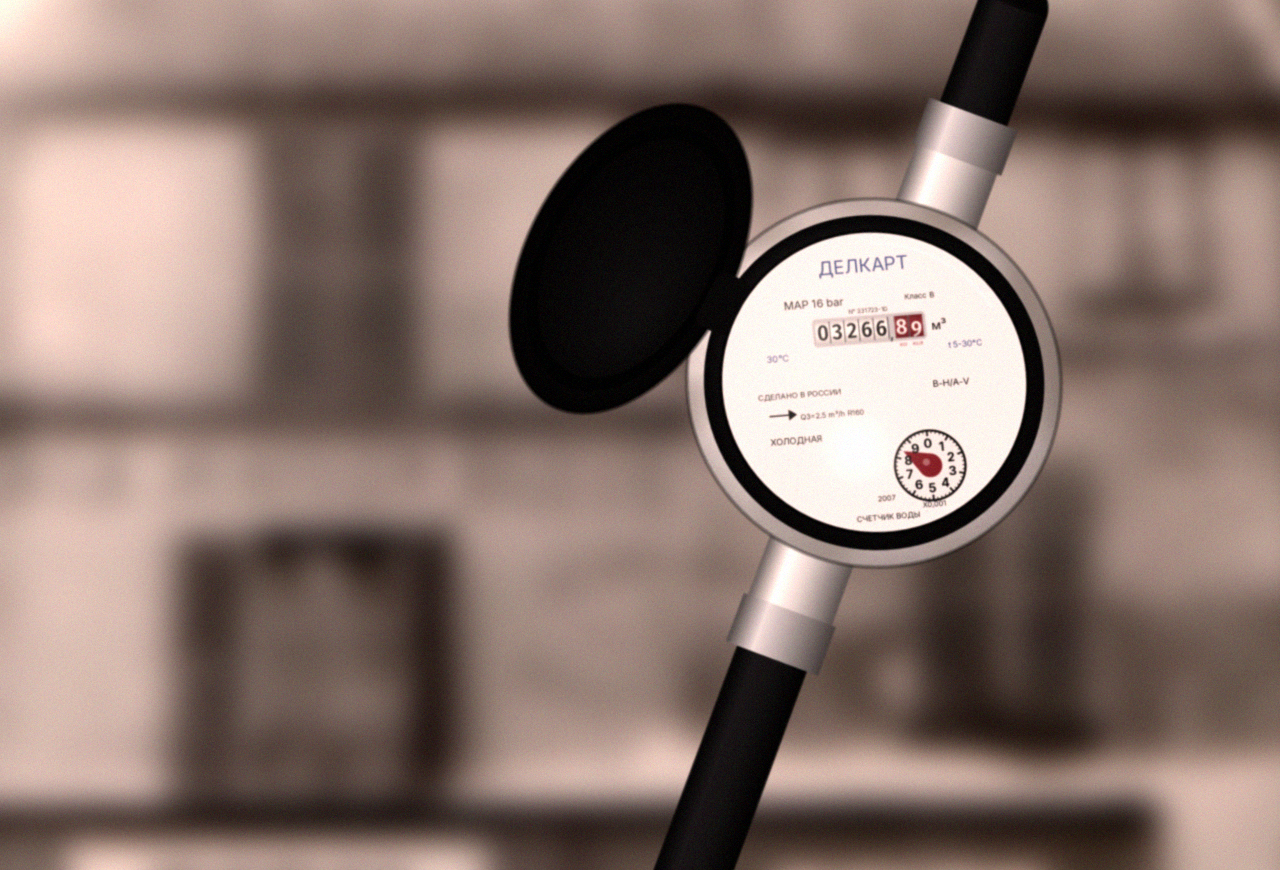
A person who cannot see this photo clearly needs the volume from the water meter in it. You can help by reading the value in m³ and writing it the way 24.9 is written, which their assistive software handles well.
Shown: 3266.888
